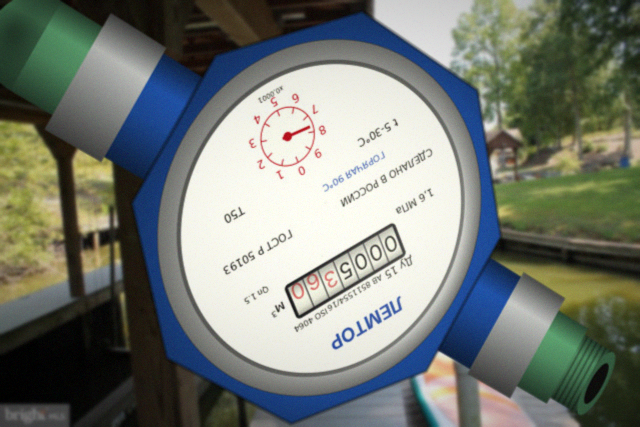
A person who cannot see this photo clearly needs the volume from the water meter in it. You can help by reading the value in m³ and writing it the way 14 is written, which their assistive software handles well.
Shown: 5.3597
